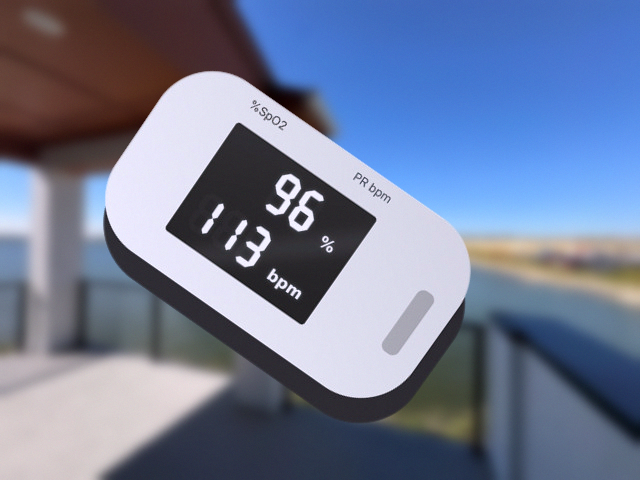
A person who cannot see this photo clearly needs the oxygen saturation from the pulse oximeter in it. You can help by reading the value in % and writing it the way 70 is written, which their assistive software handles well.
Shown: 96
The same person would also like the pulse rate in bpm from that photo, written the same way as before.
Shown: 113
